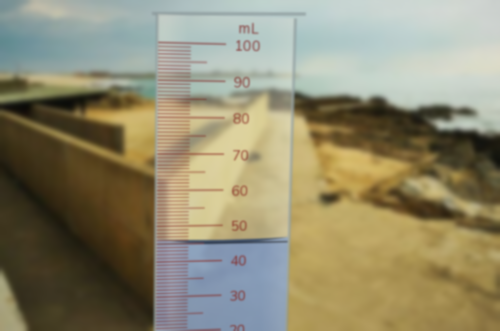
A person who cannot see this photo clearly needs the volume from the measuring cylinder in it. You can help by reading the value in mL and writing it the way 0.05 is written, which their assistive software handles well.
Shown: 45
